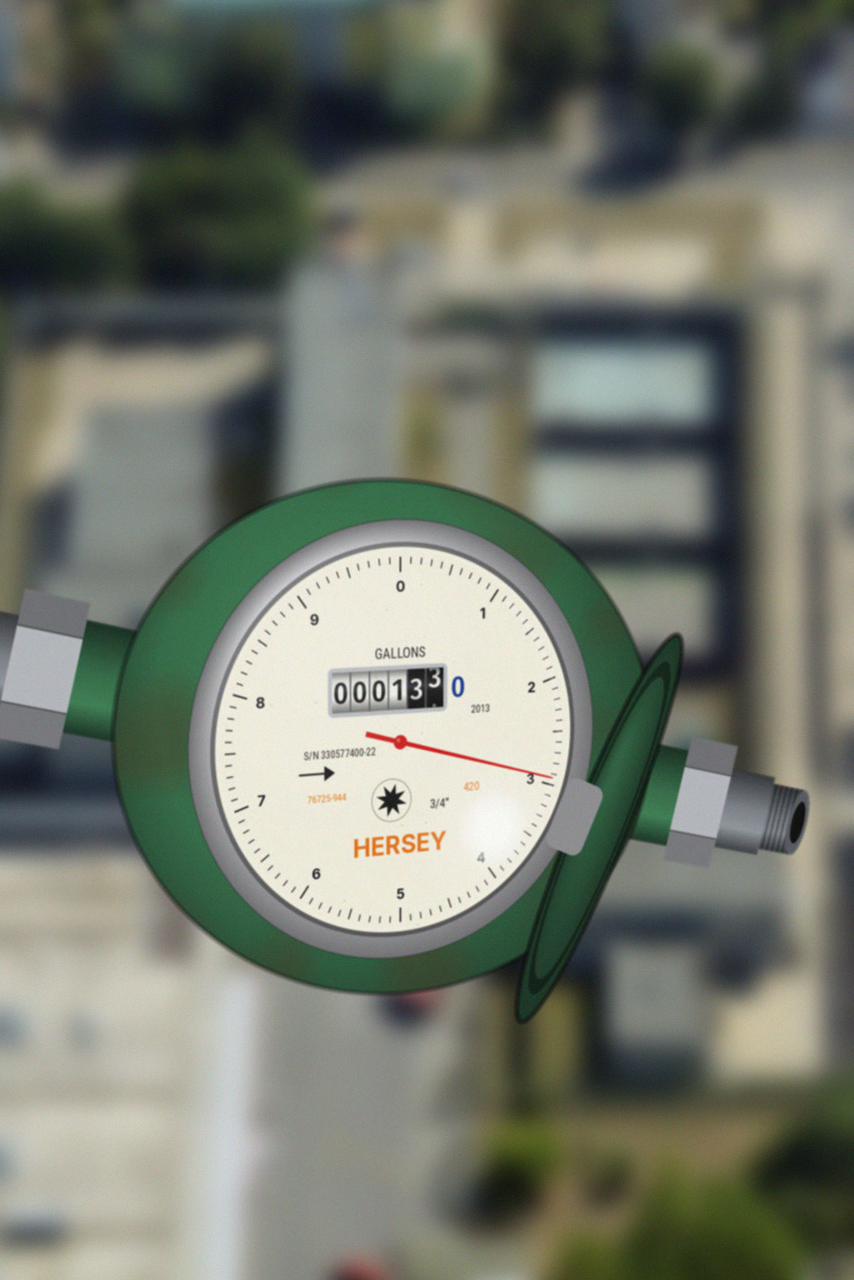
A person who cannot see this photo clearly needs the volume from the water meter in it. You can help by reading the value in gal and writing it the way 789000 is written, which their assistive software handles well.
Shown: 1332.9
